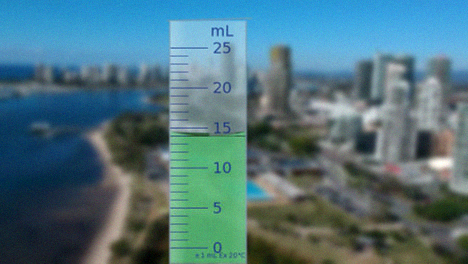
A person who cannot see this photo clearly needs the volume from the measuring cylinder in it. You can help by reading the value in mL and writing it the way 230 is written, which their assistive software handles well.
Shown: 14
